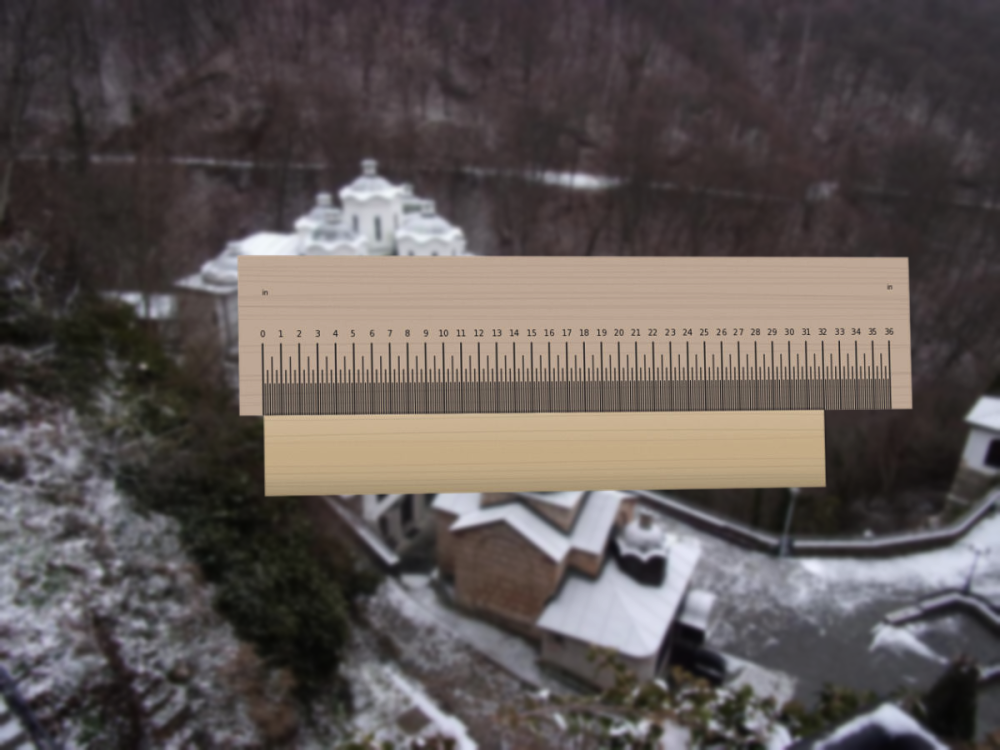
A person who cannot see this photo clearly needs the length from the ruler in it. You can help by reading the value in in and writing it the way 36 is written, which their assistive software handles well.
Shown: 32
